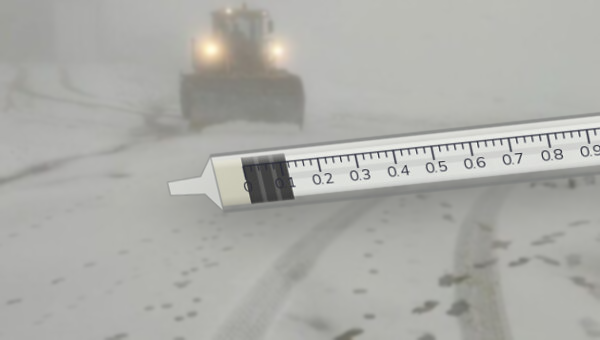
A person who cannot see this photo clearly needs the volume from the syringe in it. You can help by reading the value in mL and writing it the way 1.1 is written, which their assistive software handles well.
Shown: 0
